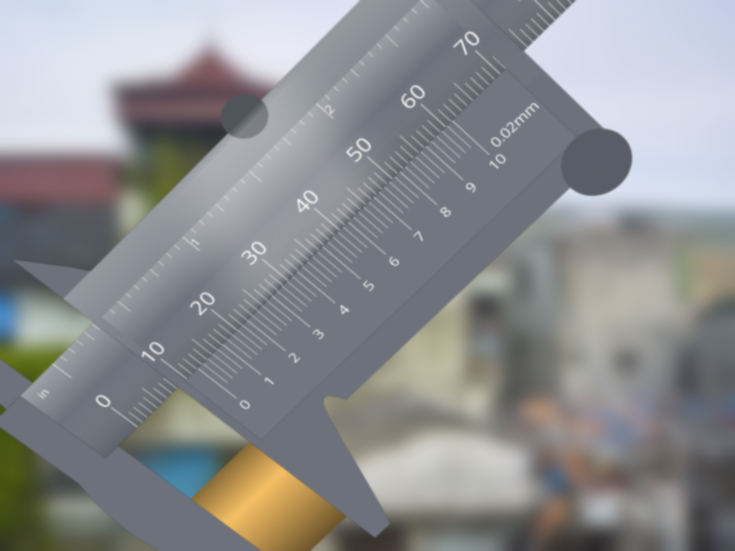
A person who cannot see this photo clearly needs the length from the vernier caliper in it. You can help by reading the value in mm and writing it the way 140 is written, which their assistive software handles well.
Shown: 12.2
